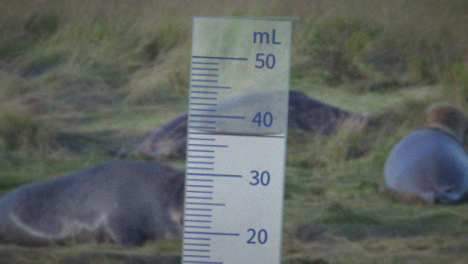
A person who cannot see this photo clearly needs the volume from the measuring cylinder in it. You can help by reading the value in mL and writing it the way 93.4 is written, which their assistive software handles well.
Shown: 37
